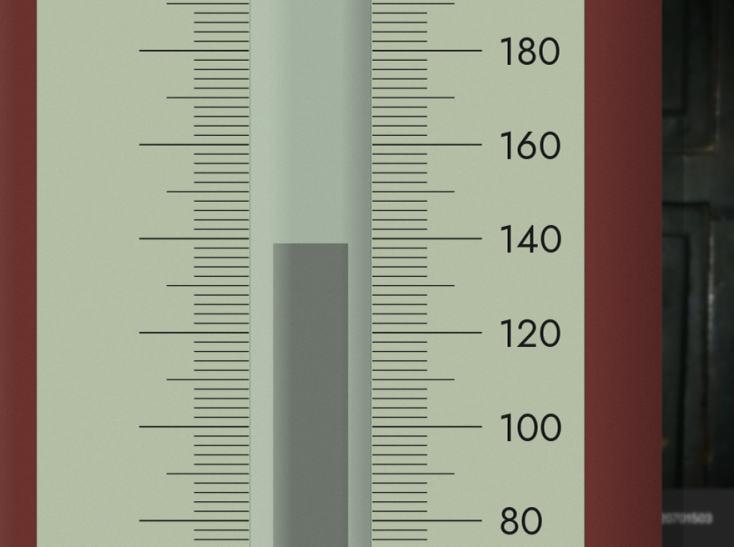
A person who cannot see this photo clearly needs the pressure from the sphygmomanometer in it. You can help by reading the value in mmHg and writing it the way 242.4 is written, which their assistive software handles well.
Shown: 139
